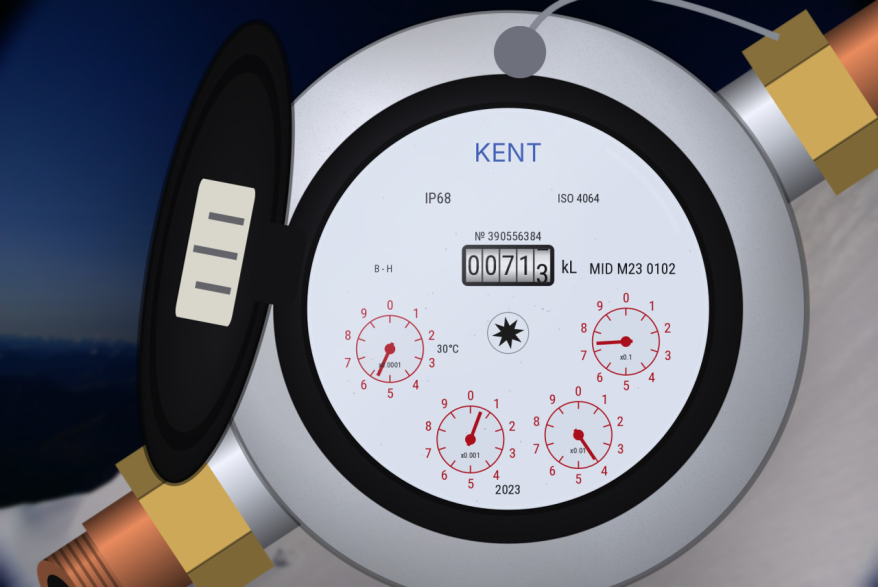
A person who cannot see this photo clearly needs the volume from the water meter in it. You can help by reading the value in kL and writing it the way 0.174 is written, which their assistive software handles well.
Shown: 712.7405
